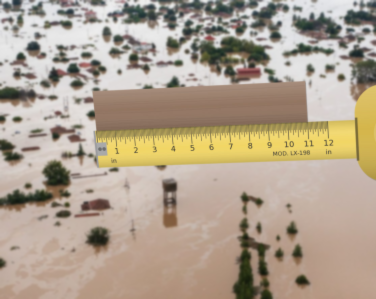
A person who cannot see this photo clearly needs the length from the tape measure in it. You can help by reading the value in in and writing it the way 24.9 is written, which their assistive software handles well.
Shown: 11
